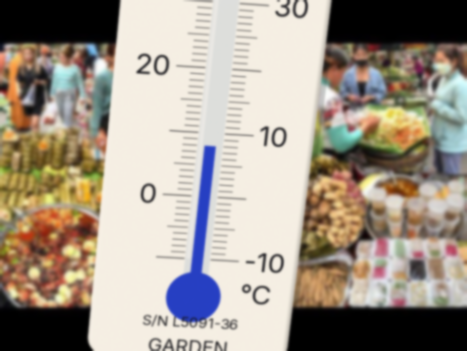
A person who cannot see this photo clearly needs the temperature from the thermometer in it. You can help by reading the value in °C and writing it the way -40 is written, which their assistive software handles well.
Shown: 8
